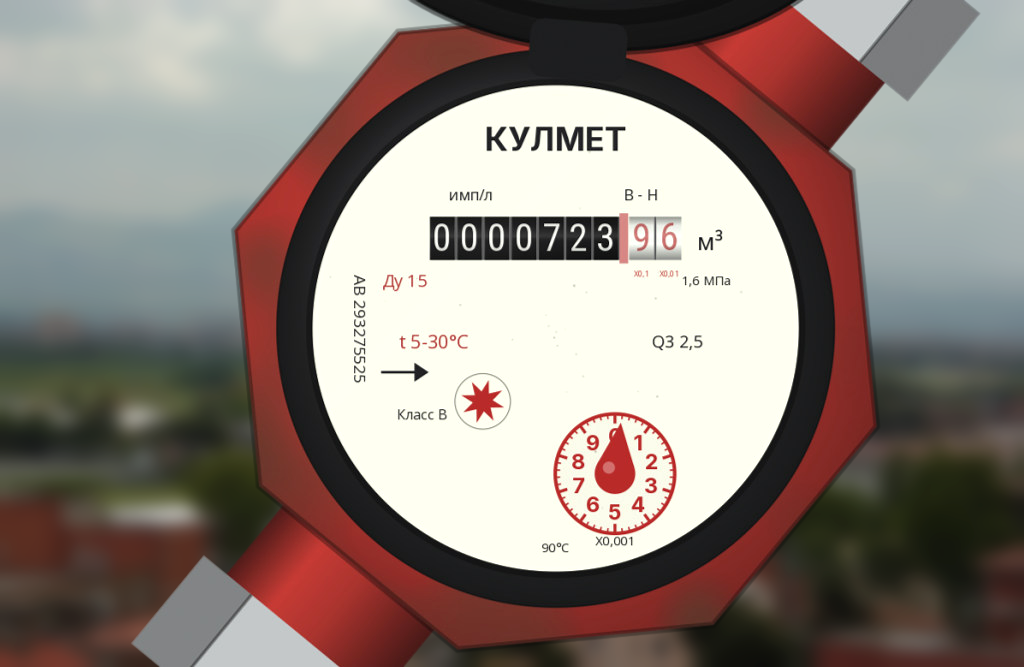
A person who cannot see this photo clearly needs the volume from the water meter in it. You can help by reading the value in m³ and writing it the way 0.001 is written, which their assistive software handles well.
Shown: 723.960
